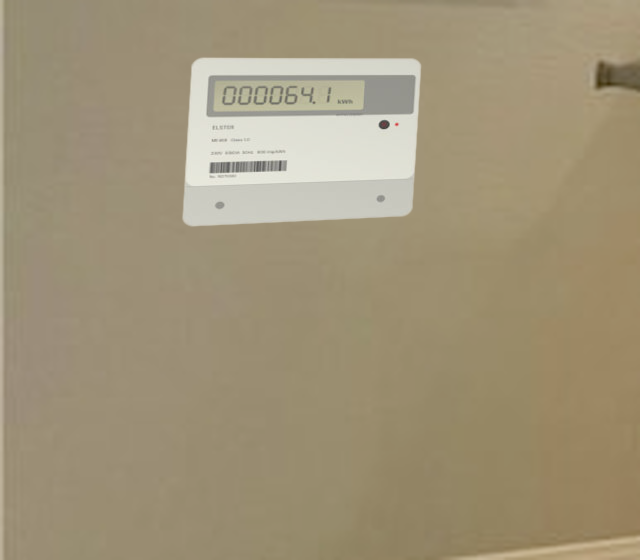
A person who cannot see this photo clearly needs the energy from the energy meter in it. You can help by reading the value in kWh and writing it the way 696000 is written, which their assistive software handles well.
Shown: 64.1
